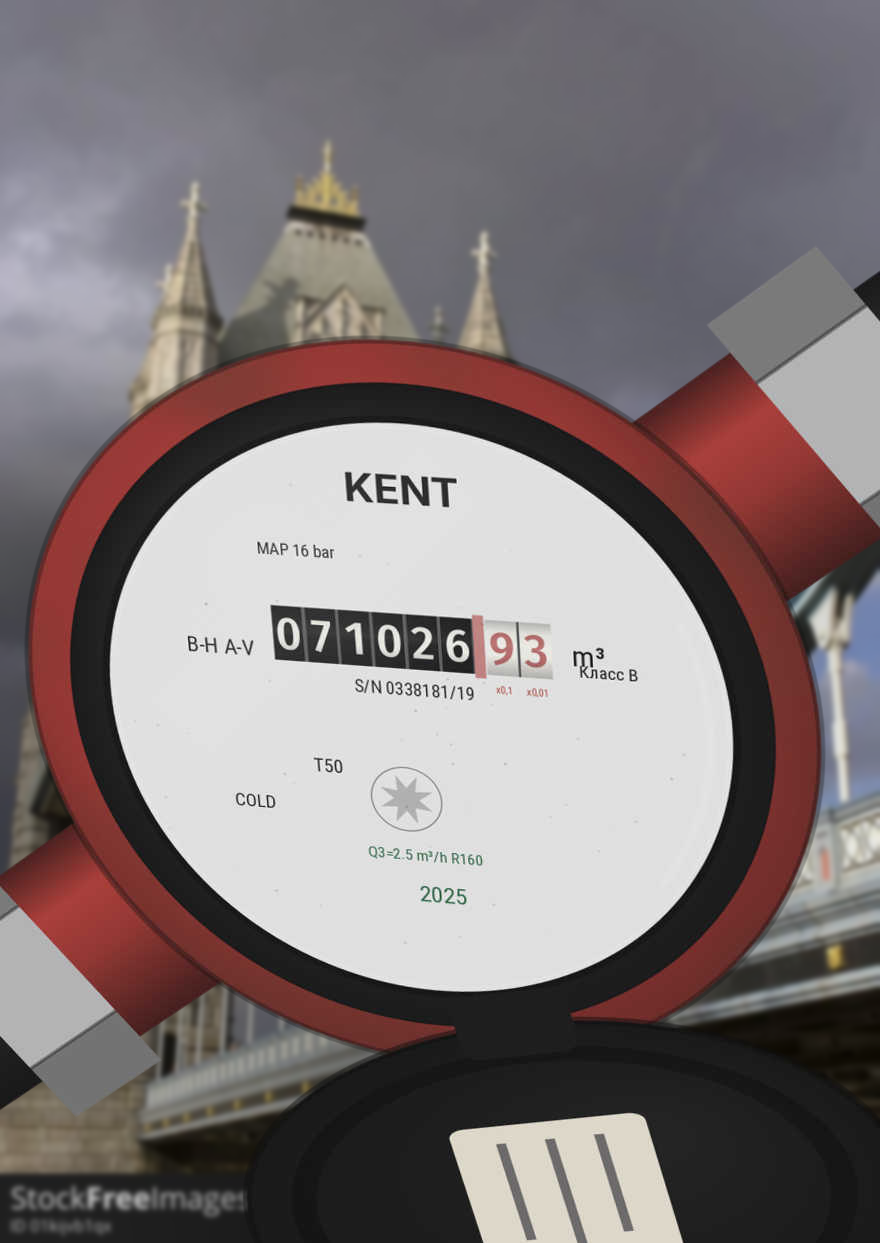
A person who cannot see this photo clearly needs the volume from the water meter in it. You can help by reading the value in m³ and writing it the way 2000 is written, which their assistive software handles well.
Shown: 71026.93
